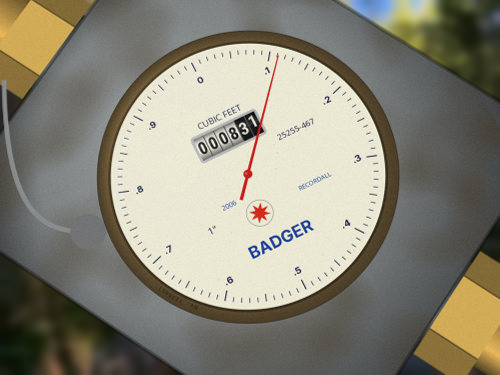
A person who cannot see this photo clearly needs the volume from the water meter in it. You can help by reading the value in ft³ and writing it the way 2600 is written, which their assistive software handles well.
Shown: 831.11
